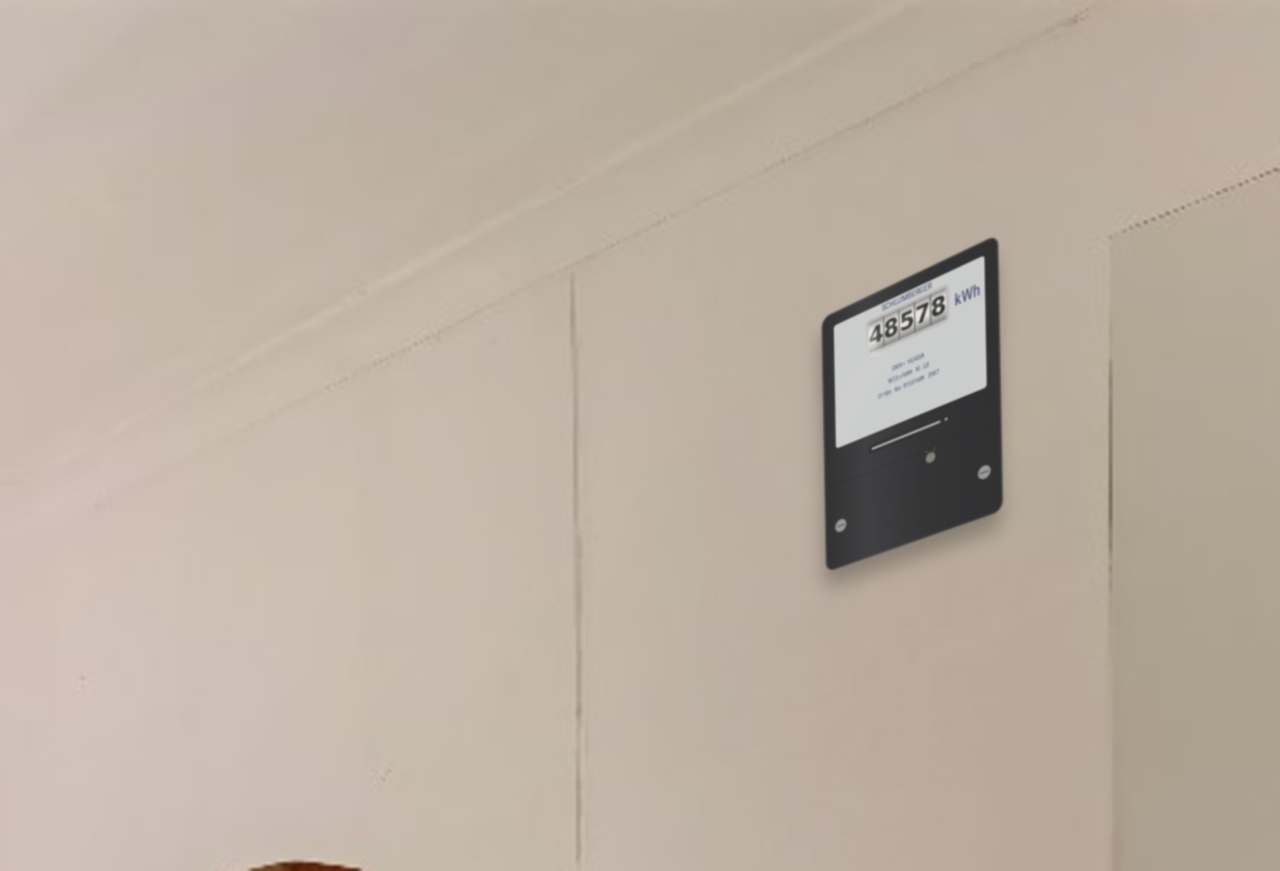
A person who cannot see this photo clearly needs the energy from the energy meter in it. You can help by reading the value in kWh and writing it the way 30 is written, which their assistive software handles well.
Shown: 48578
